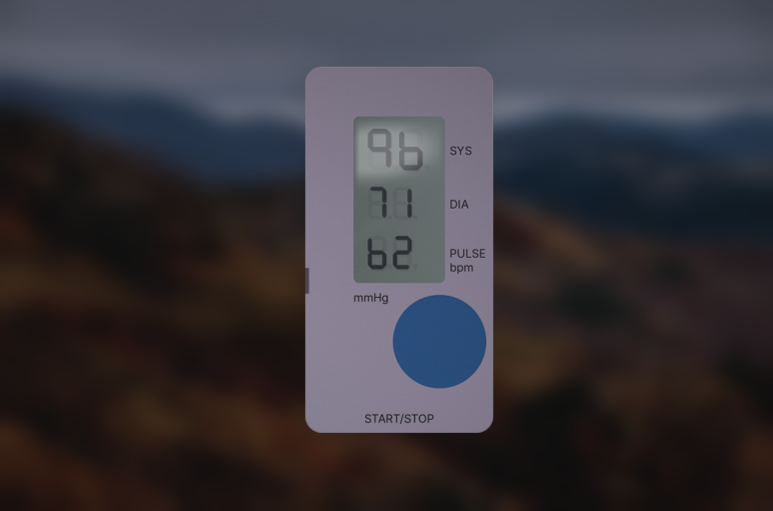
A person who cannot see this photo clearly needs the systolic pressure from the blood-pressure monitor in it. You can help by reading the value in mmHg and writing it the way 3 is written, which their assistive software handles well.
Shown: 96
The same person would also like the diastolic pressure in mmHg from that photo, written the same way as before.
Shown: 71
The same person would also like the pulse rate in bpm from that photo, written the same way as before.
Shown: 62
